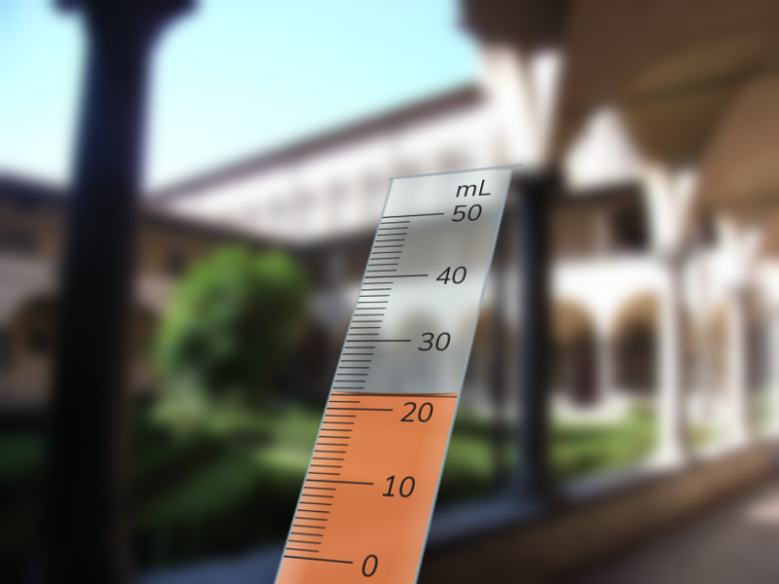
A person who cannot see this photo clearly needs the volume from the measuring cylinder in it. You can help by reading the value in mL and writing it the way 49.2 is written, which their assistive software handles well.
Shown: 22
